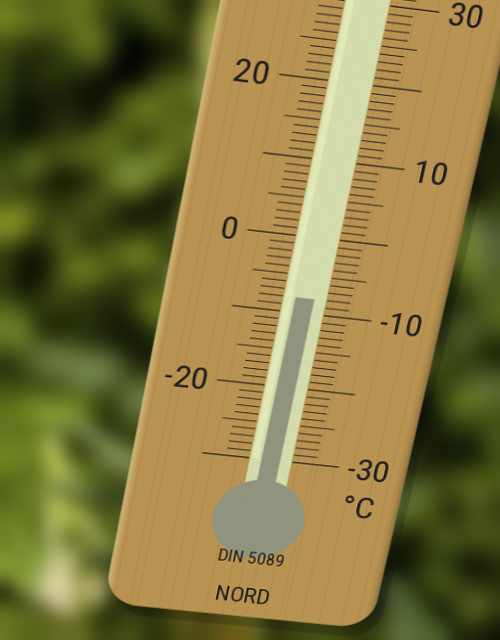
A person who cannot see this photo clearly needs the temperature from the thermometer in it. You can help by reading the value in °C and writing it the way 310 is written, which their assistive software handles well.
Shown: -8
